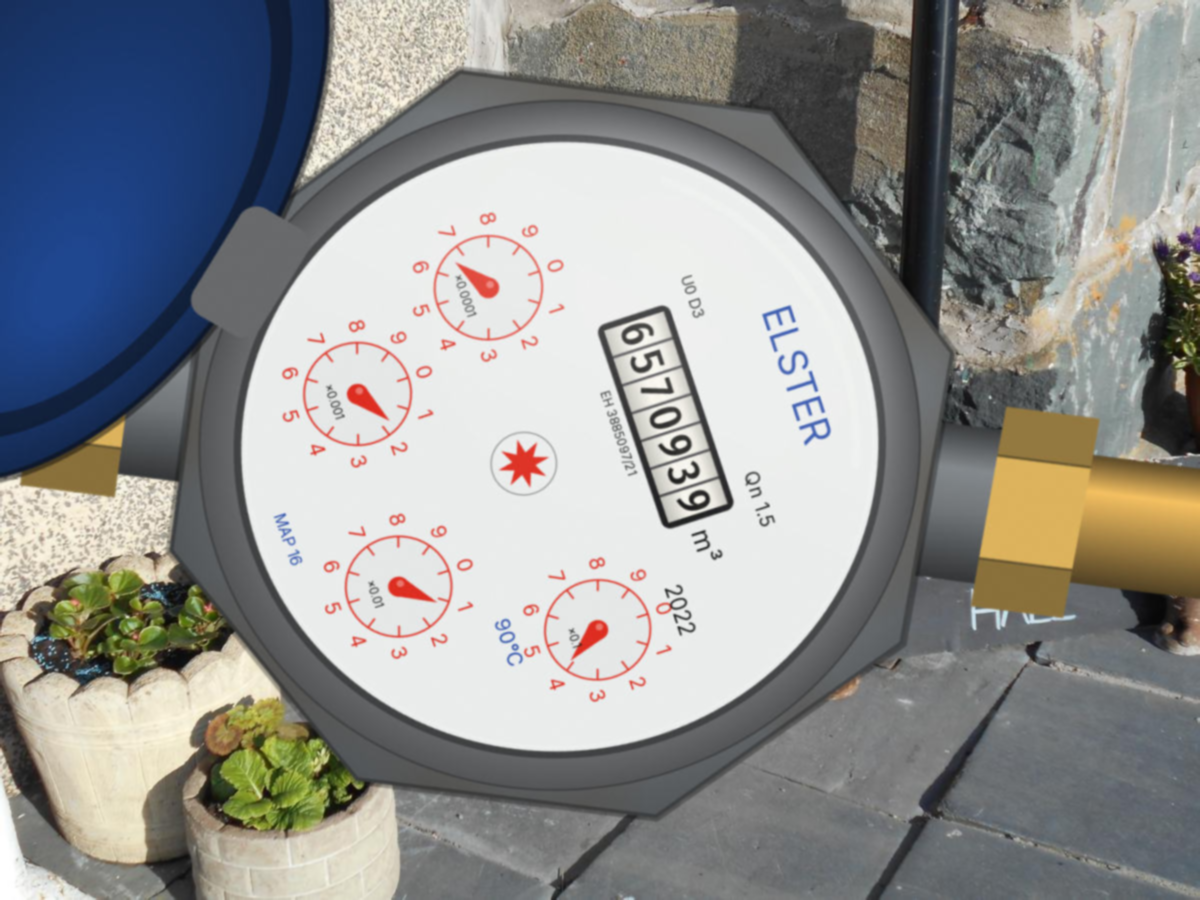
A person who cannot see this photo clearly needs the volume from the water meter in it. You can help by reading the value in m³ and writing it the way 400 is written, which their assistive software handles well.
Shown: 6570939.4116
